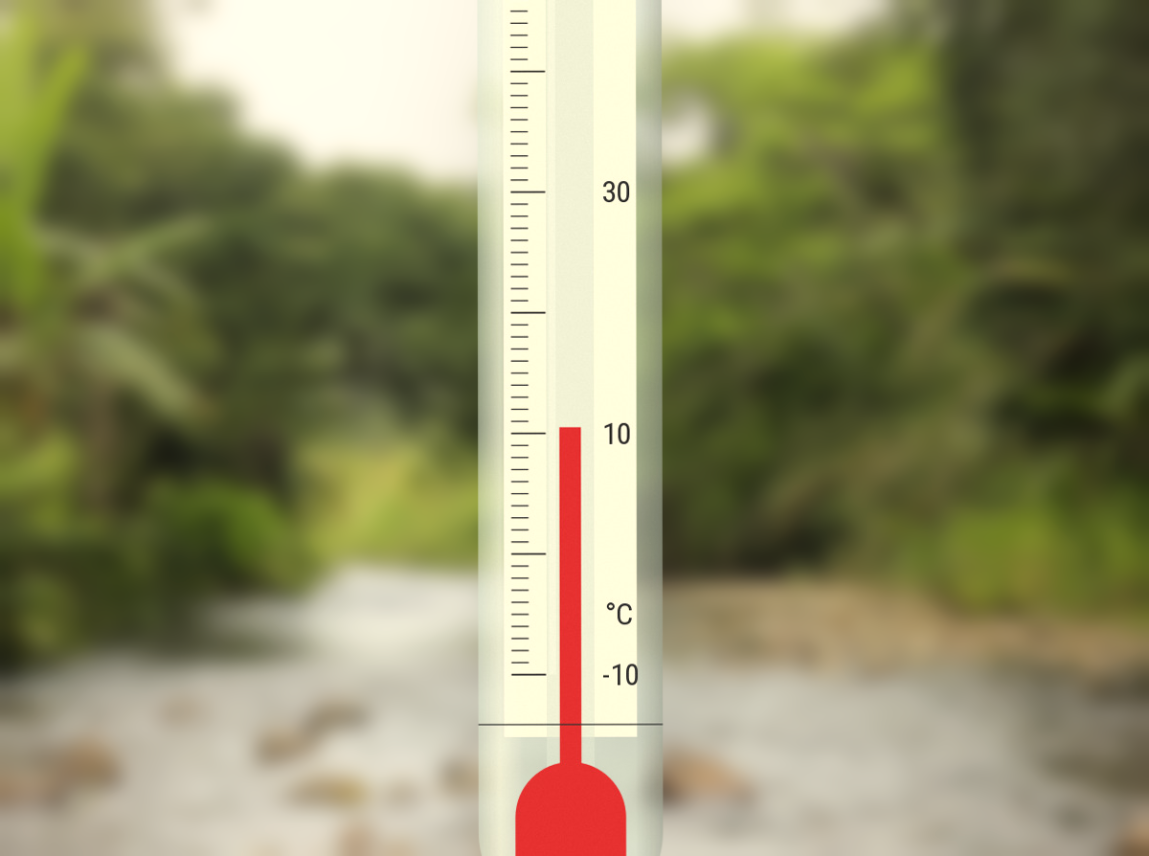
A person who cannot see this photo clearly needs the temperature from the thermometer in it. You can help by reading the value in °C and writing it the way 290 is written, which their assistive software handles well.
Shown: 10.5
